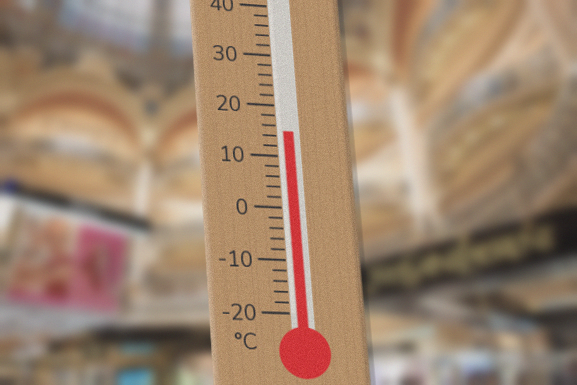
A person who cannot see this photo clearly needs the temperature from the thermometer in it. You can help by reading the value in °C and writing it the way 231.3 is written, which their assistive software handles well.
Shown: 15
